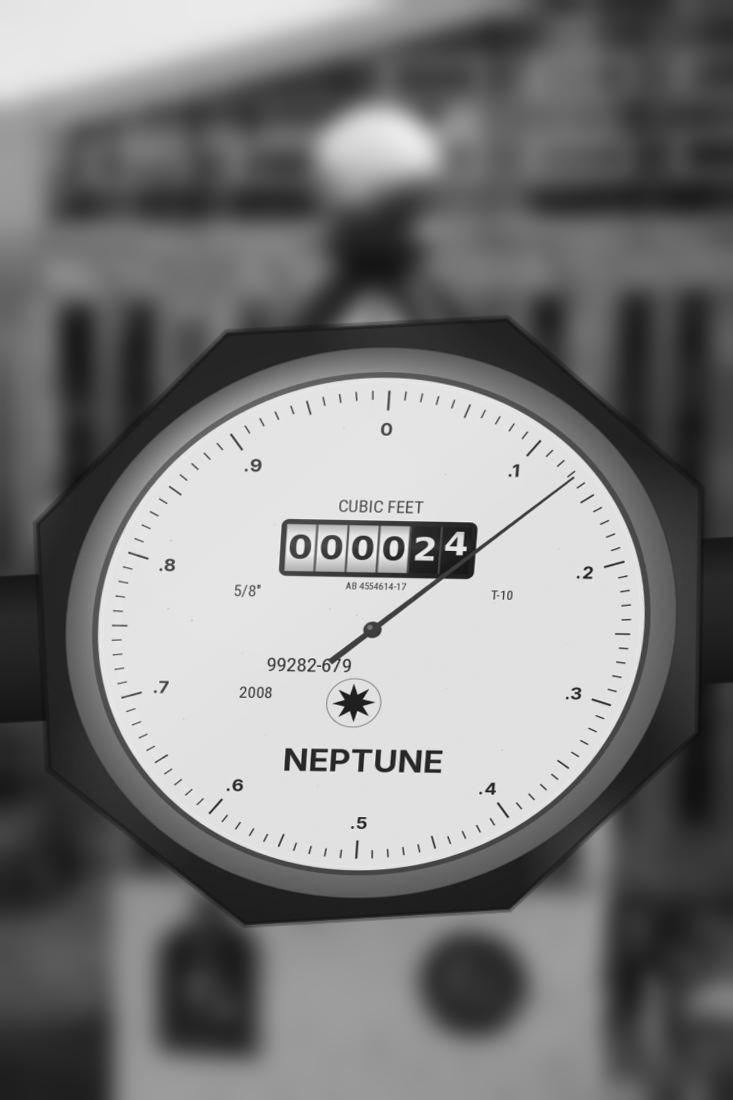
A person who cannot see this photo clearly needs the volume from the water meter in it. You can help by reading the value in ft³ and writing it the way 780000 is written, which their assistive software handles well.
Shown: 24.13
